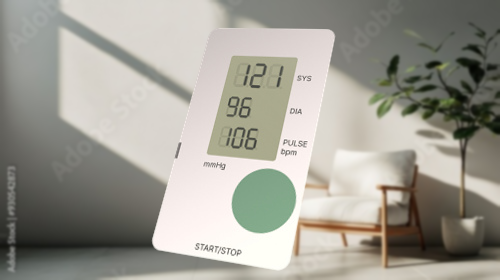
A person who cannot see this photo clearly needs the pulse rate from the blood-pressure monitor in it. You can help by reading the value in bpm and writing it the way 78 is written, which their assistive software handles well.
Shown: 106
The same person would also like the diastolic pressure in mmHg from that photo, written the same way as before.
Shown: 96
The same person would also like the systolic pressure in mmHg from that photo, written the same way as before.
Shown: 121
